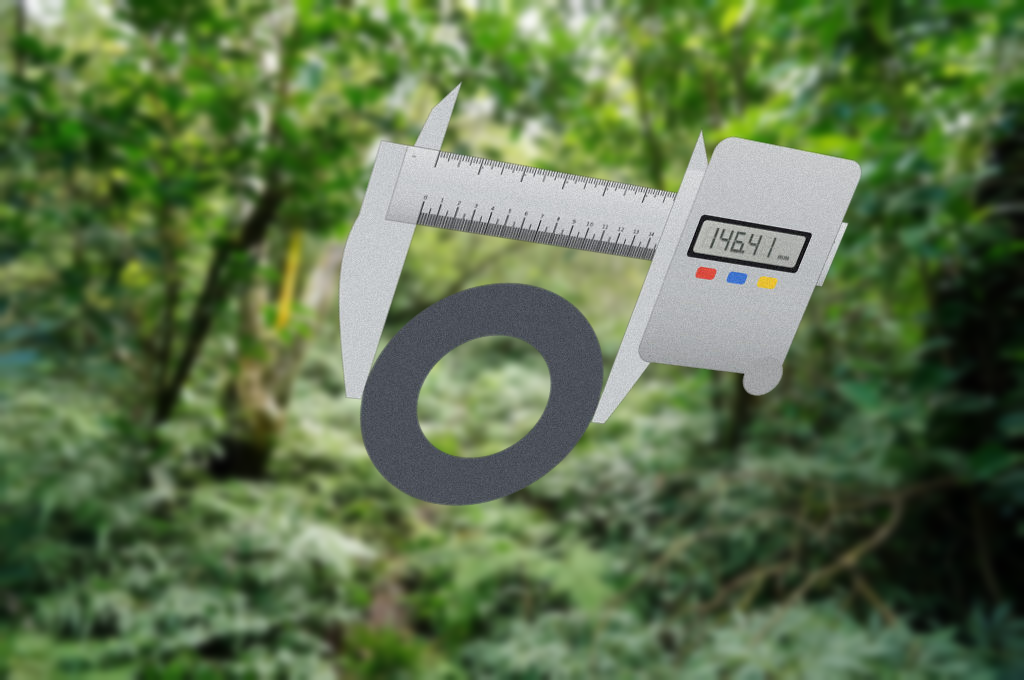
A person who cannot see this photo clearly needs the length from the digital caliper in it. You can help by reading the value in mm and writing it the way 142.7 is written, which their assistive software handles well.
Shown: 146.41
